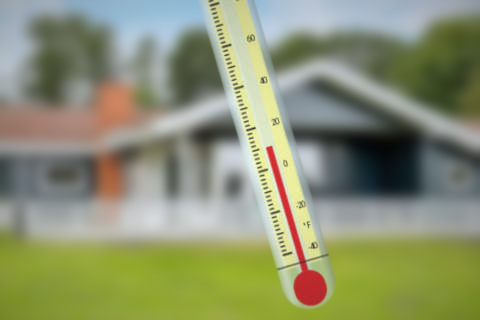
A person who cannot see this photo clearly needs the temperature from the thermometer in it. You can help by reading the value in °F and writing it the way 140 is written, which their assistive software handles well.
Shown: 10
